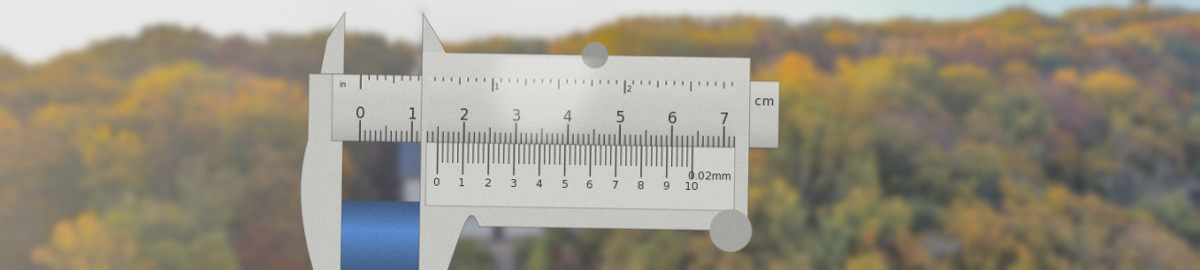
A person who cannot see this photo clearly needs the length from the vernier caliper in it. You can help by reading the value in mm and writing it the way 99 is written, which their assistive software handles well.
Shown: 15.0
